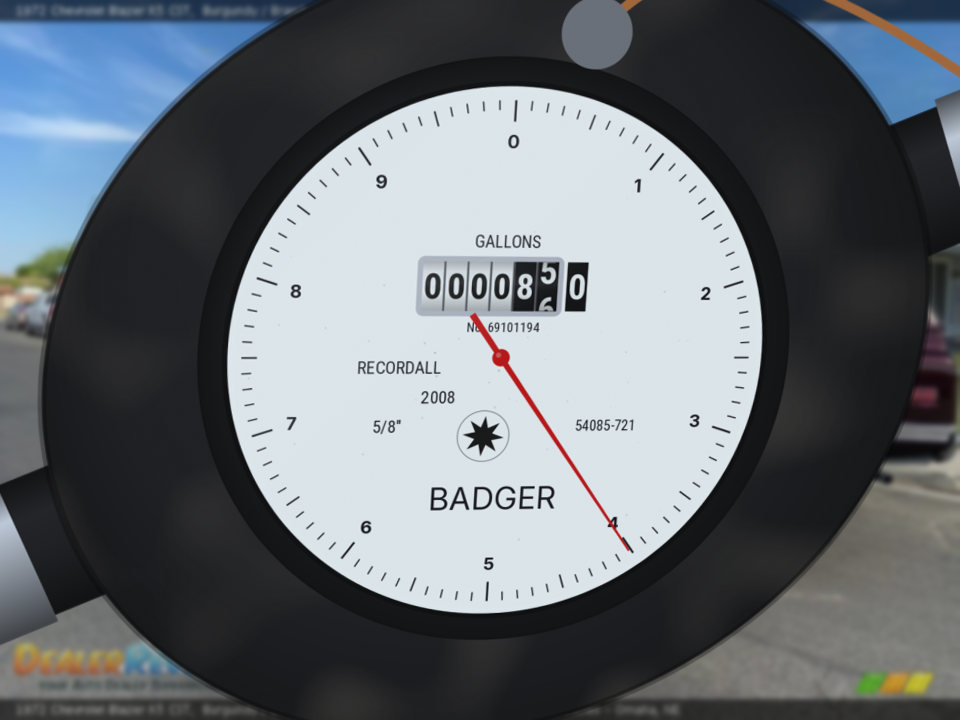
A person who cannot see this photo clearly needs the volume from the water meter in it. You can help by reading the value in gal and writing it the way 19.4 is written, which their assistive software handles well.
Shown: 854.0
